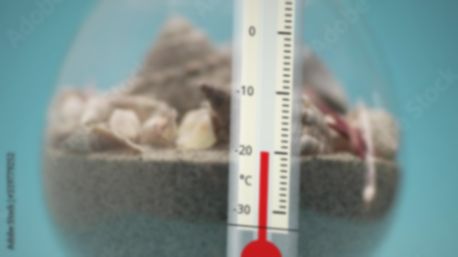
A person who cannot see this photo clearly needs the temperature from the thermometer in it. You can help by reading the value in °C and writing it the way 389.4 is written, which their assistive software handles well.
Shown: -20
